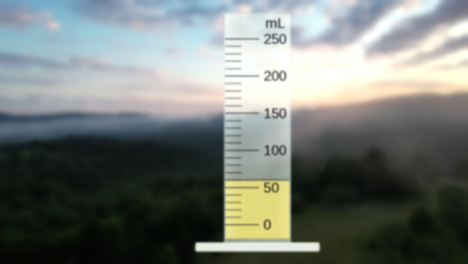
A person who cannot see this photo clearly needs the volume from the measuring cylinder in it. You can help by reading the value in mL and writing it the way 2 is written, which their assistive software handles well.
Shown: 60
